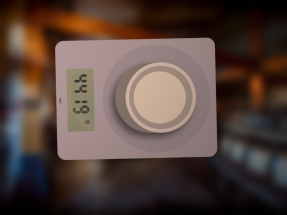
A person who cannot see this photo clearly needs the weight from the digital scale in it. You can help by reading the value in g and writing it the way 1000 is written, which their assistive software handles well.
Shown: 4419
